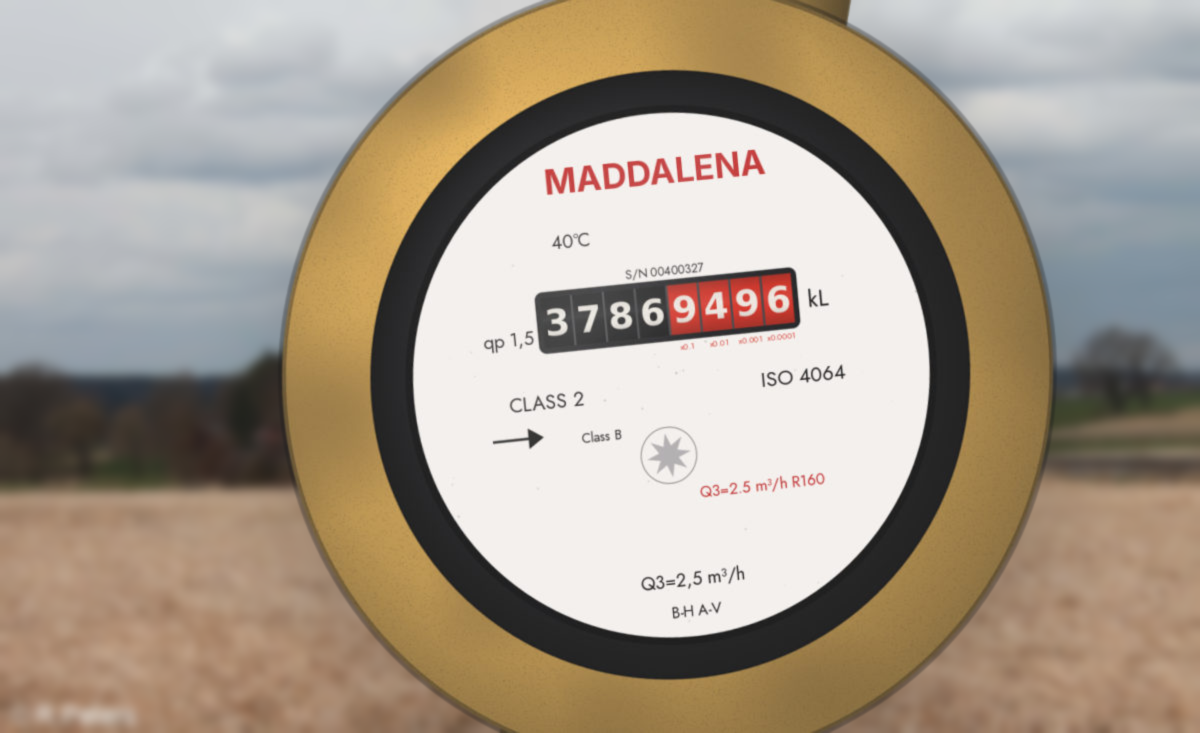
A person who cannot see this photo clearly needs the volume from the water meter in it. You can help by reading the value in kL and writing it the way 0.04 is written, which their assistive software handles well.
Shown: 3786.9496
